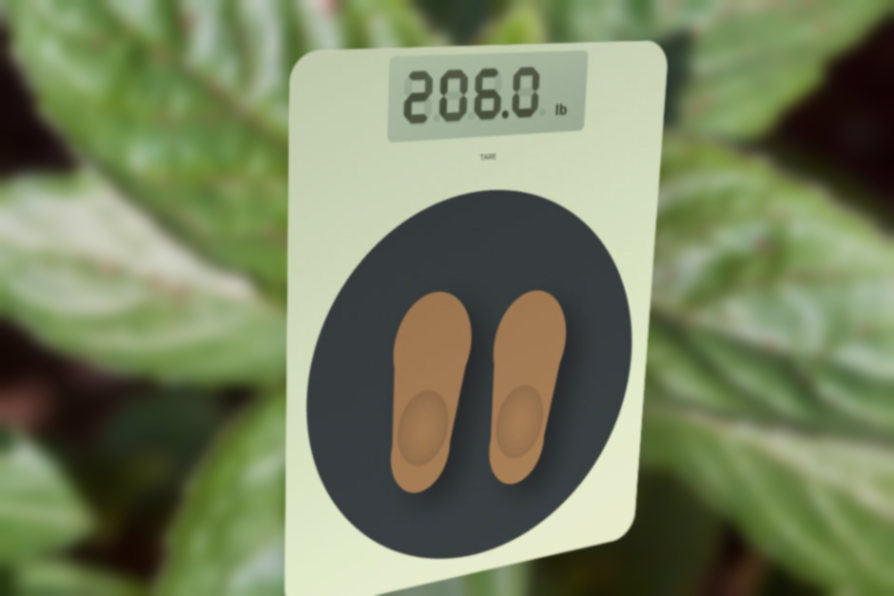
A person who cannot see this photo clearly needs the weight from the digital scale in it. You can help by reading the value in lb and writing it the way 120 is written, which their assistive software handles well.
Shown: 206.0
